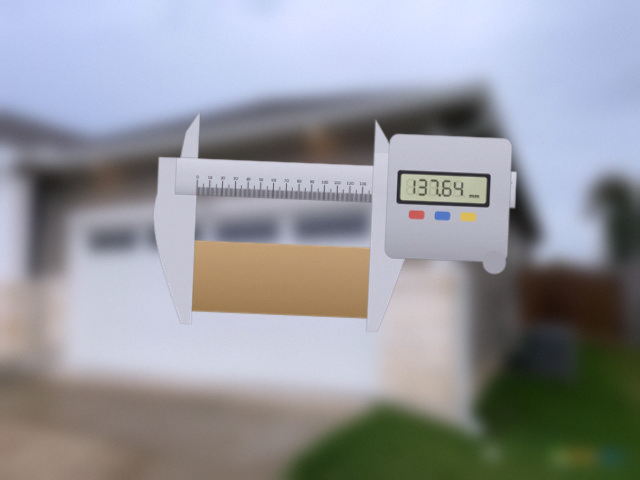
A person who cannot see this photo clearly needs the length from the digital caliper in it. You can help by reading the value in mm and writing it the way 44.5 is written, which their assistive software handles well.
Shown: 137.64
